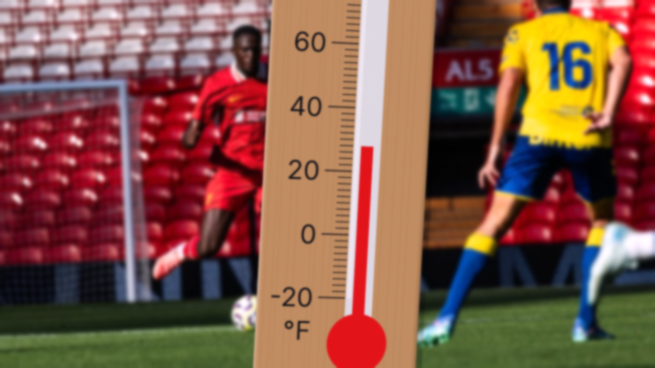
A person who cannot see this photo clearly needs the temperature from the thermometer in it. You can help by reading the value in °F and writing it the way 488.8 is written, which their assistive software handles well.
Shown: 28
